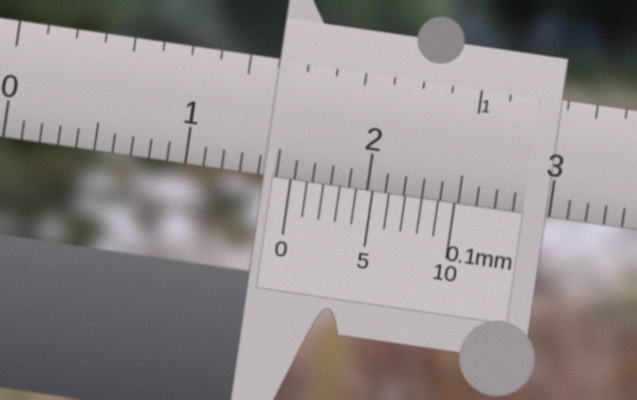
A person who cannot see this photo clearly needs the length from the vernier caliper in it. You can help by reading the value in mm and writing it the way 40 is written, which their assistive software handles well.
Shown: 15.8
